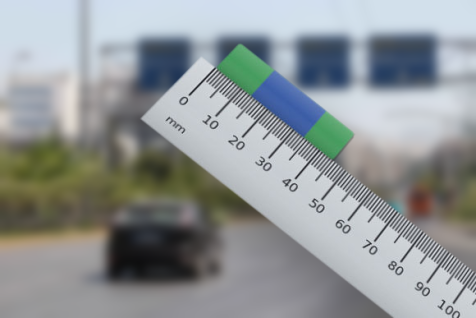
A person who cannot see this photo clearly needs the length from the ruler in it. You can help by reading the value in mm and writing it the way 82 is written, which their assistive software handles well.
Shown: 45
